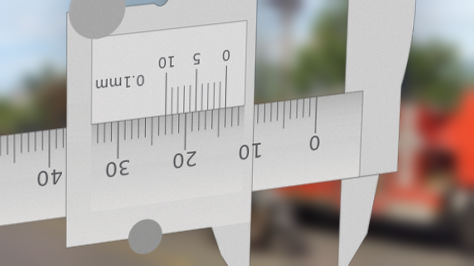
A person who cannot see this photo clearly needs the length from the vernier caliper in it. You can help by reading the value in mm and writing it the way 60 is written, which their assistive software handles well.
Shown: 14.0
